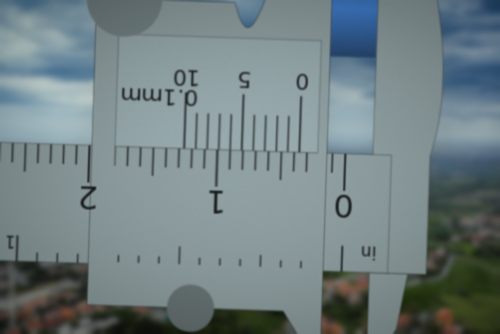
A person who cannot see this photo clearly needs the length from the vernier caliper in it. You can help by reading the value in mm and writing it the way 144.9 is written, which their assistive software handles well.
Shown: 3.6
